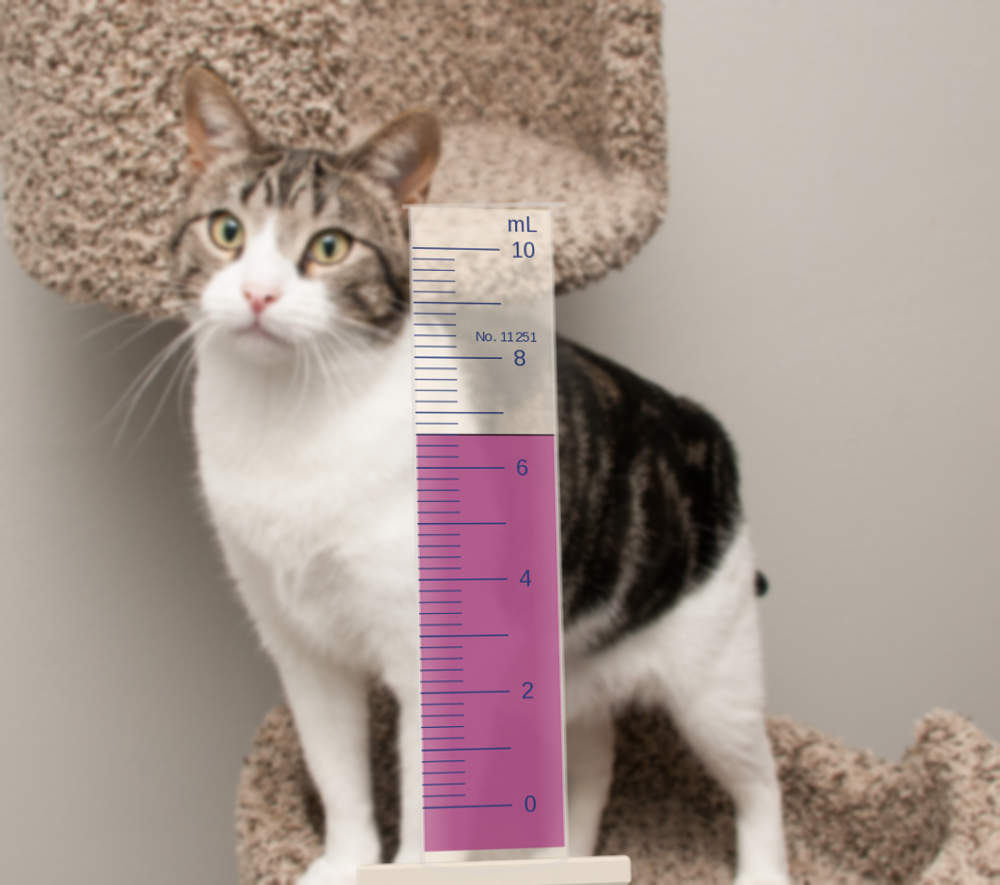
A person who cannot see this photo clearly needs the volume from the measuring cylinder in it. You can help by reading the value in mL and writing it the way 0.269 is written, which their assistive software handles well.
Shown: 6.6
